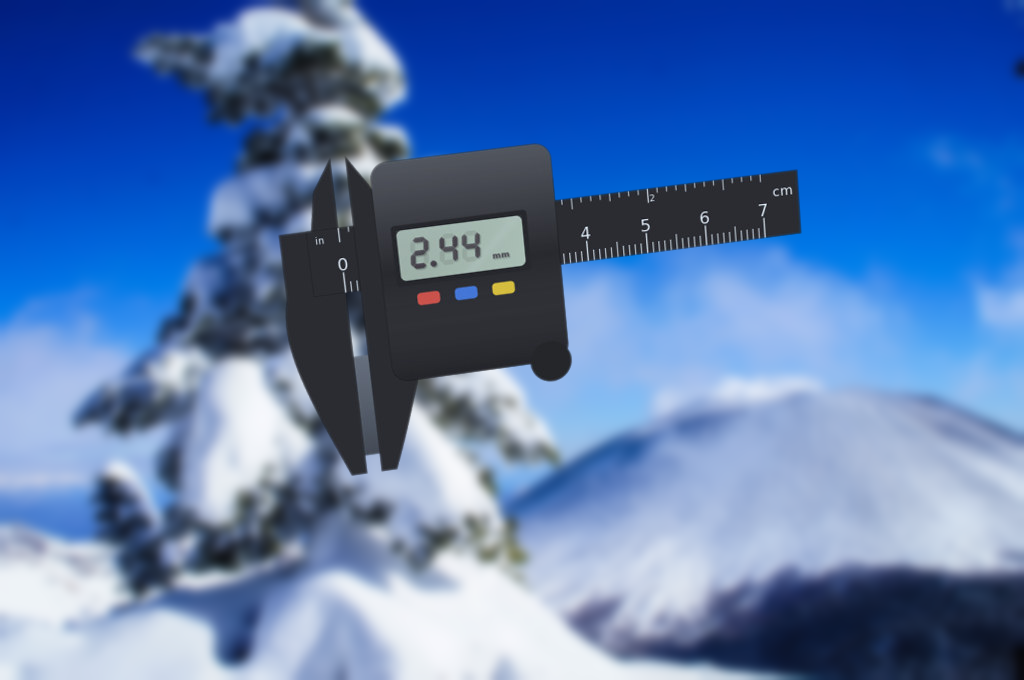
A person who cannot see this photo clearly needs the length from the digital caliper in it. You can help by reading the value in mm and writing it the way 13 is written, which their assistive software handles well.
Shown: 2.44
